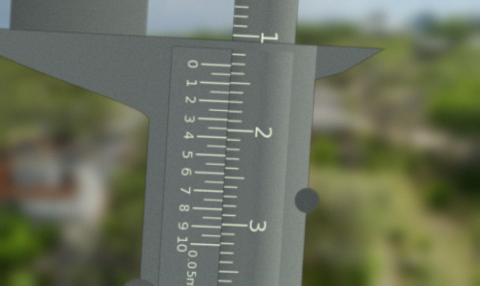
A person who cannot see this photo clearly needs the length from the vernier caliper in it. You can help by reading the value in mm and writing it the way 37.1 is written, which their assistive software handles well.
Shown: 13.2
